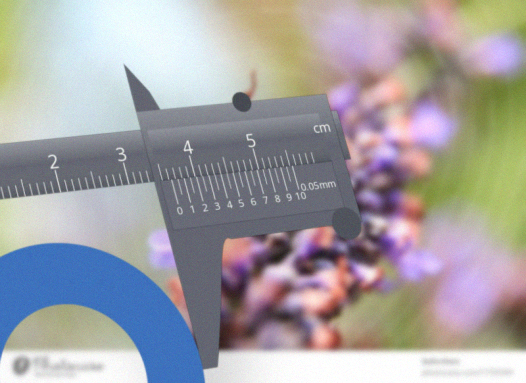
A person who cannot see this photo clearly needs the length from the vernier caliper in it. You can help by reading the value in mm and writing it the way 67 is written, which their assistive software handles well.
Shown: 36.4
